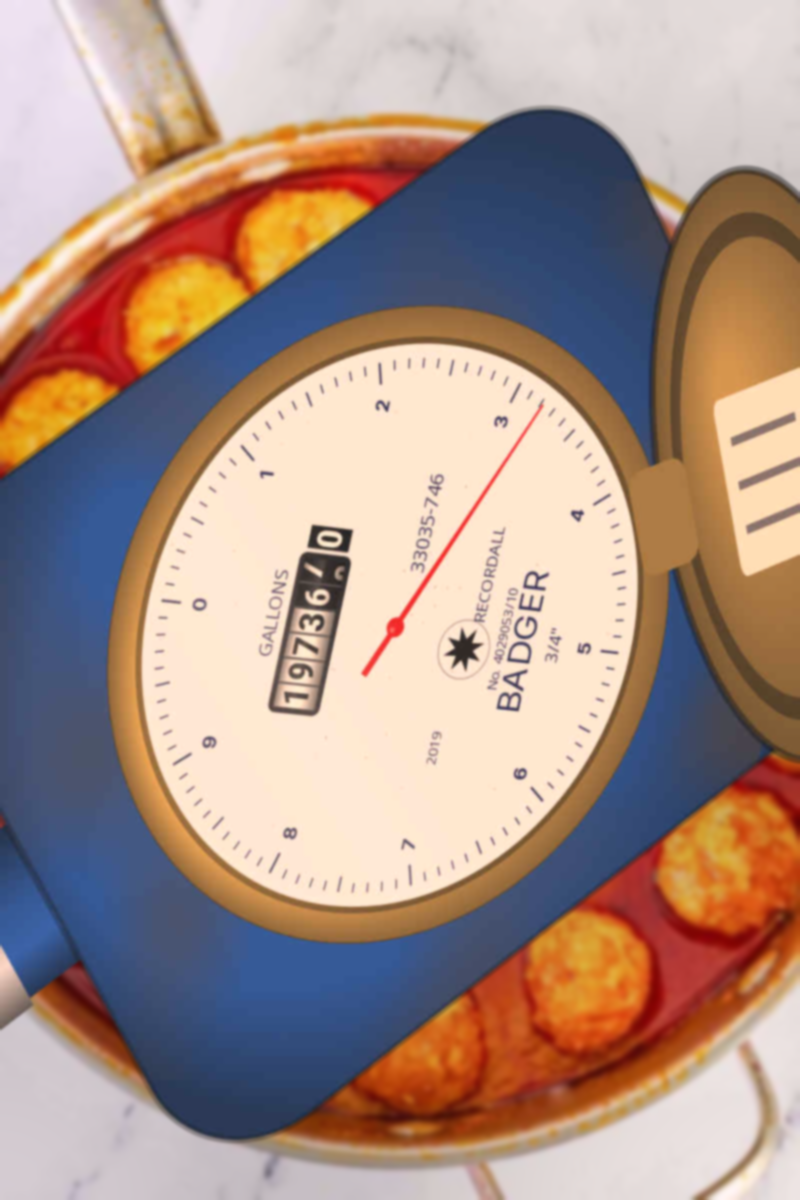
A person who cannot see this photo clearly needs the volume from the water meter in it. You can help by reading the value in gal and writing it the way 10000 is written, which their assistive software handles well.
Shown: 1973673.2
